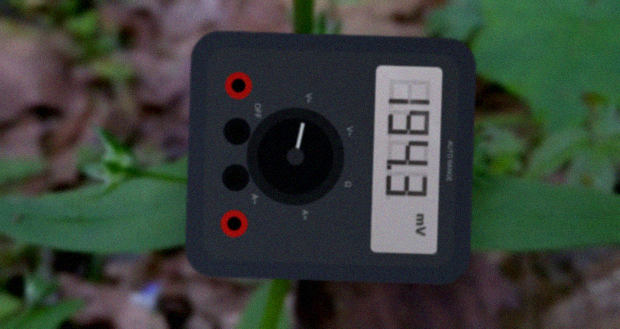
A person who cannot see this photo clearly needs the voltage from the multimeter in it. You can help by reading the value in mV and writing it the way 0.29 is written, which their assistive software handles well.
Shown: 194.3
